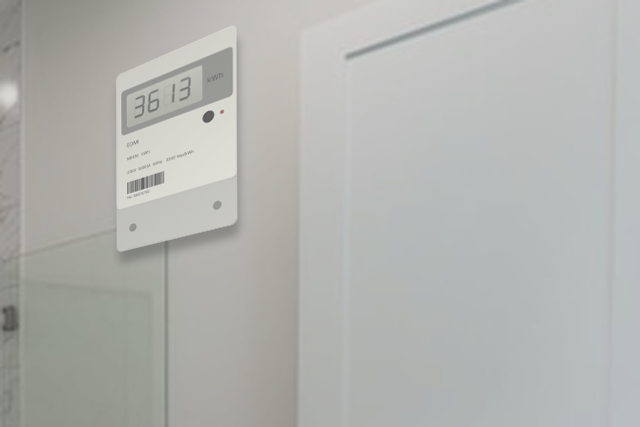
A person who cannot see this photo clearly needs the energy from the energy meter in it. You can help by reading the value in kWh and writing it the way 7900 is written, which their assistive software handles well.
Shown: 3613
